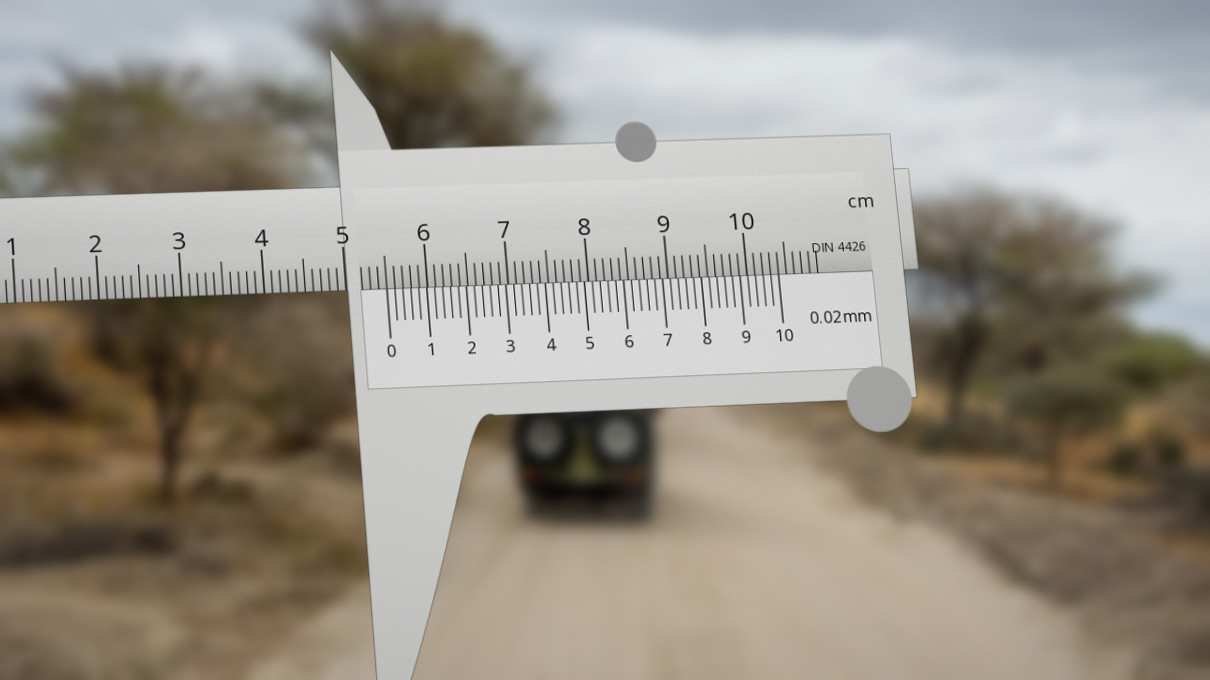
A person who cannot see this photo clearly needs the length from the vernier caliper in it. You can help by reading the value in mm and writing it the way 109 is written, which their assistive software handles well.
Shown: 55.0
